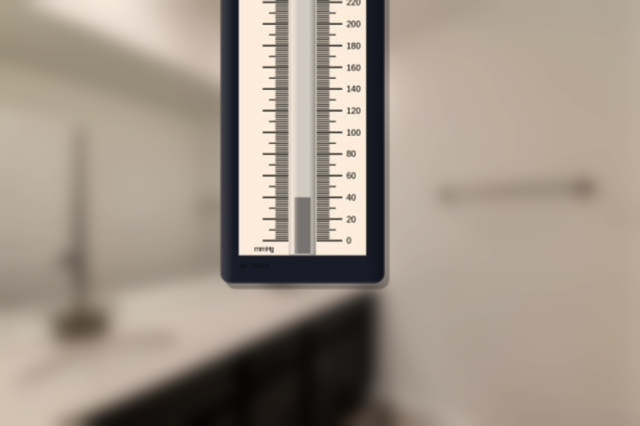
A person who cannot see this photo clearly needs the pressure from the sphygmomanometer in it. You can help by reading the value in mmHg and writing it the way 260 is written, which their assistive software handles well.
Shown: 40
